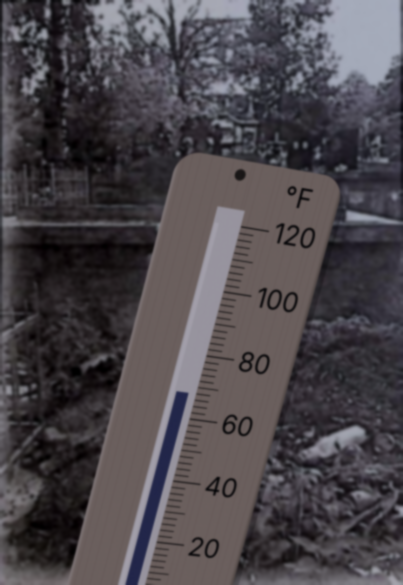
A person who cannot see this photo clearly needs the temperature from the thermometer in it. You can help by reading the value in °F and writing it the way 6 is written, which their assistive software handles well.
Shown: 68
